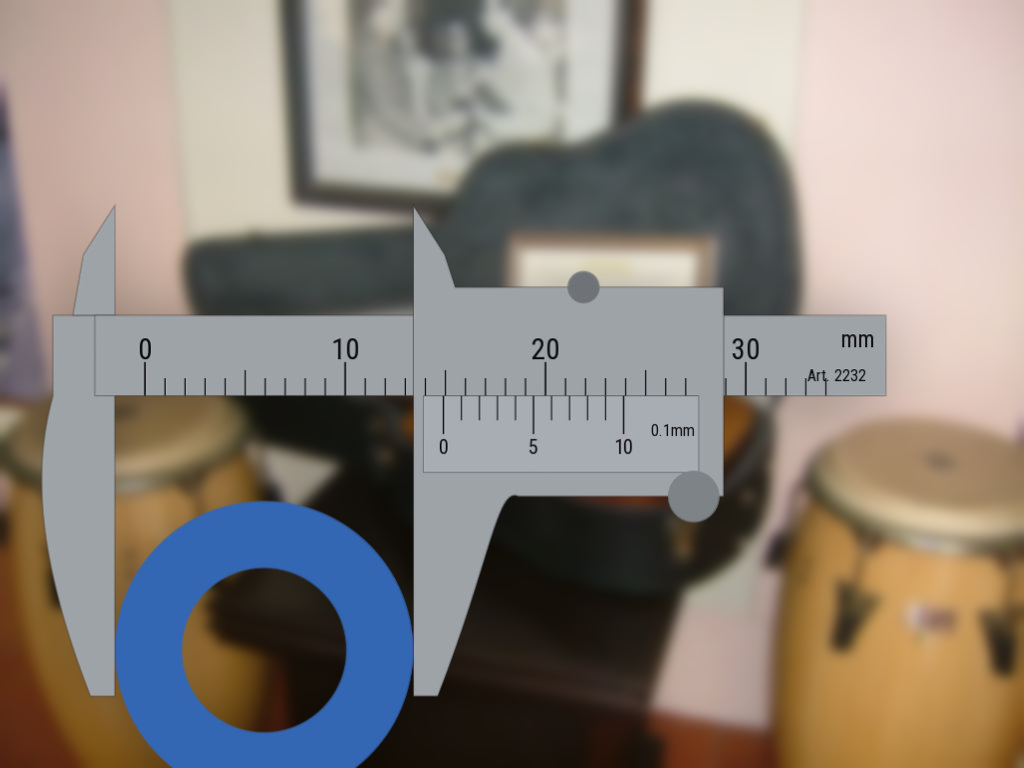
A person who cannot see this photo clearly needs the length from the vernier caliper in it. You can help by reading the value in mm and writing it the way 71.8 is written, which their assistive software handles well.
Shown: 14.9
